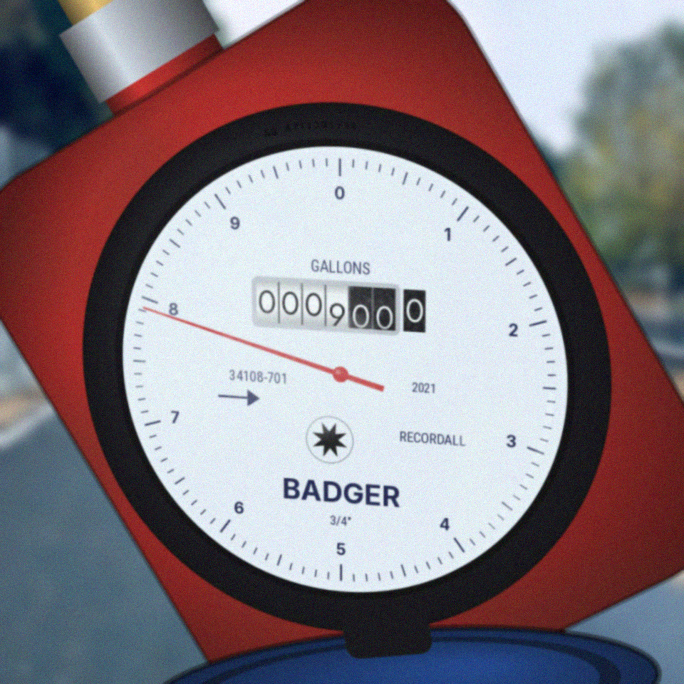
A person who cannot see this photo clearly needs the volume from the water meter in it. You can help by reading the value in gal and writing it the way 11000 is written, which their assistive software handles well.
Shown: 8997.9
